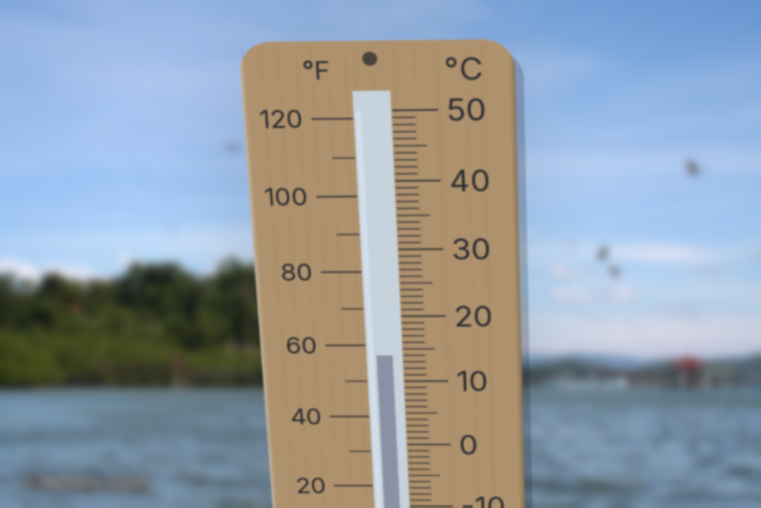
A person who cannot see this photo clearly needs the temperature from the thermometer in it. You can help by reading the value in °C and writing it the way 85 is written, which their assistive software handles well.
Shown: 14
